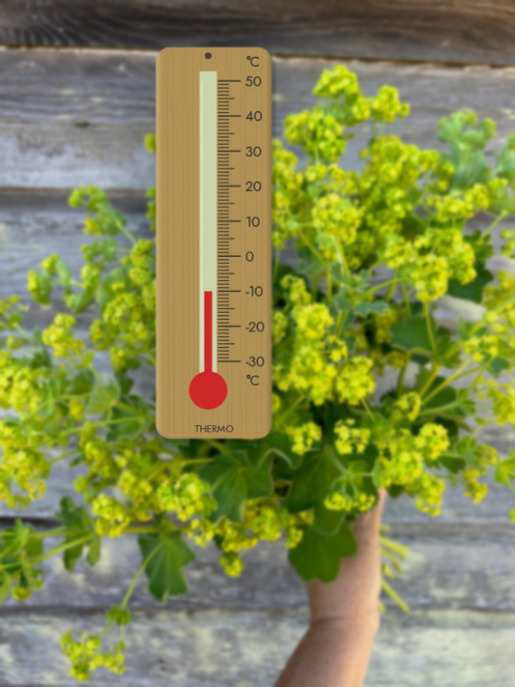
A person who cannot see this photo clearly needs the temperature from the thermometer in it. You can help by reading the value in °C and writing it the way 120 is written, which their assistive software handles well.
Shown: -10
